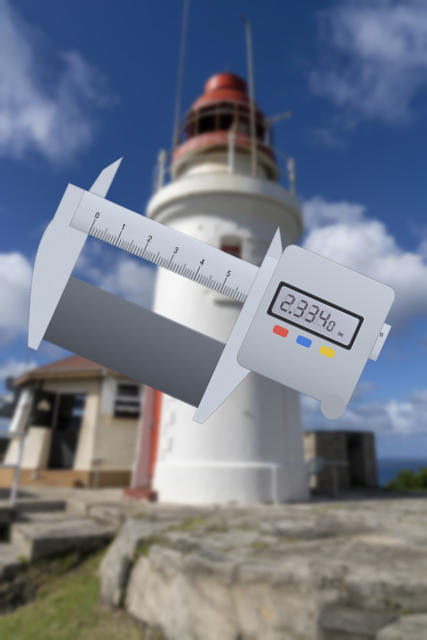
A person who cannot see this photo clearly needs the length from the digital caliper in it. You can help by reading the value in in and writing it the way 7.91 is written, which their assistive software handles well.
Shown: 2.3340
